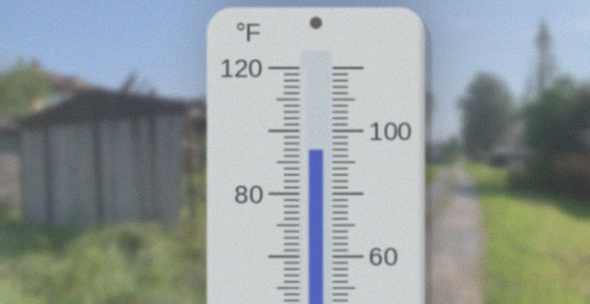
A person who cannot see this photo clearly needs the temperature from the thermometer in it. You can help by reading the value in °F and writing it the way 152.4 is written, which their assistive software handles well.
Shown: 94
